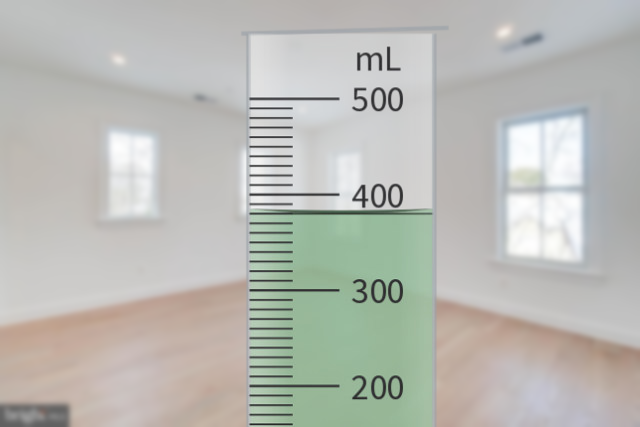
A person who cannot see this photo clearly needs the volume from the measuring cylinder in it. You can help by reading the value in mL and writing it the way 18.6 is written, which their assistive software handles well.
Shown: 380
